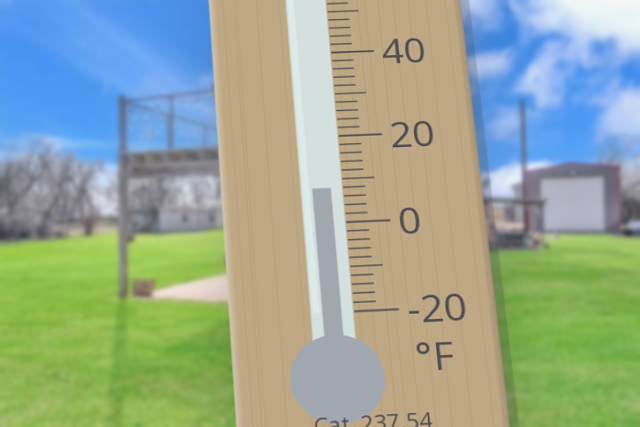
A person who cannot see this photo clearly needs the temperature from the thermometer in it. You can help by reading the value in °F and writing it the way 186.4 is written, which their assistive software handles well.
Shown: 8
